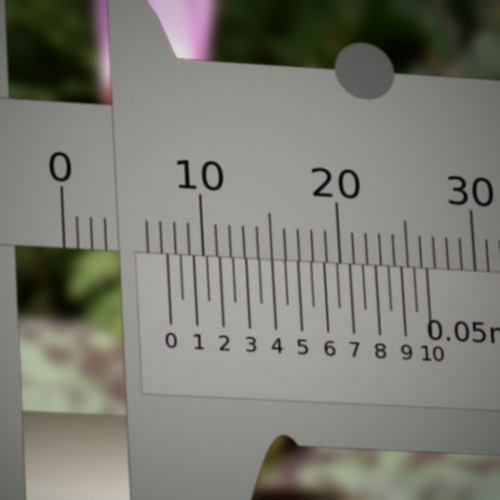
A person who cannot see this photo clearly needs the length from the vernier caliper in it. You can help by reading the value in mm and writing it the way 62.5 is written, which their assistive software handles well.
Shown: 7.4
